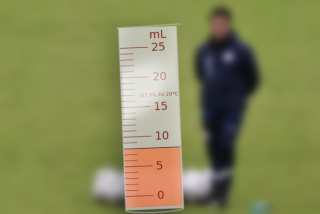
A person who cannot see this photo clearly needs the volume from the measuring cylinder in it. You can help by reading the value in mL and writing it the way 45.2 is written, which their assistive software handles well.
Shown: 8
